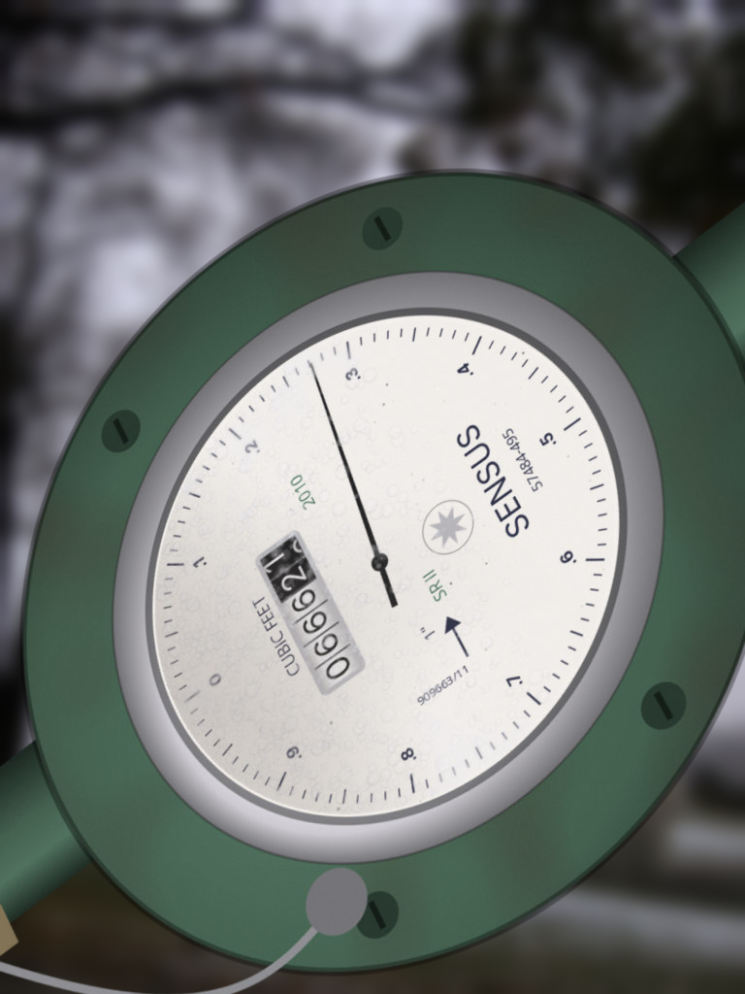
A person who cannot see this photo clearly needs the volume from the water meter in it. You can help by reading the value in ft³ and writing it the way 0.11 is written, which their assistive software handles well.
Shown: 66621.27
